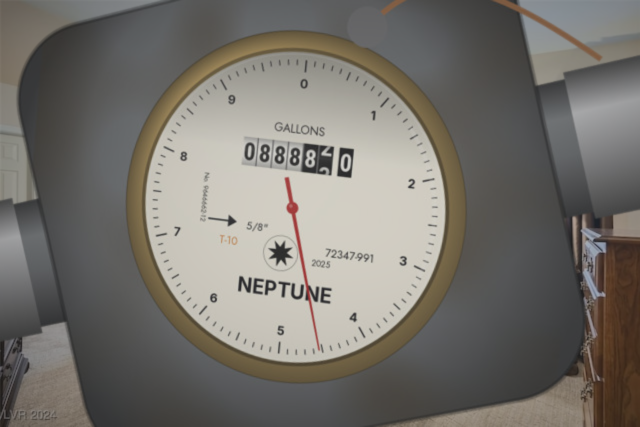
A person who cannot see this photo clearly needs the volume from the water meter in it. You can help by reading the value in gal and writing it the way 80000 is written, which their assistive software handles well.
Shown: 888824.5
